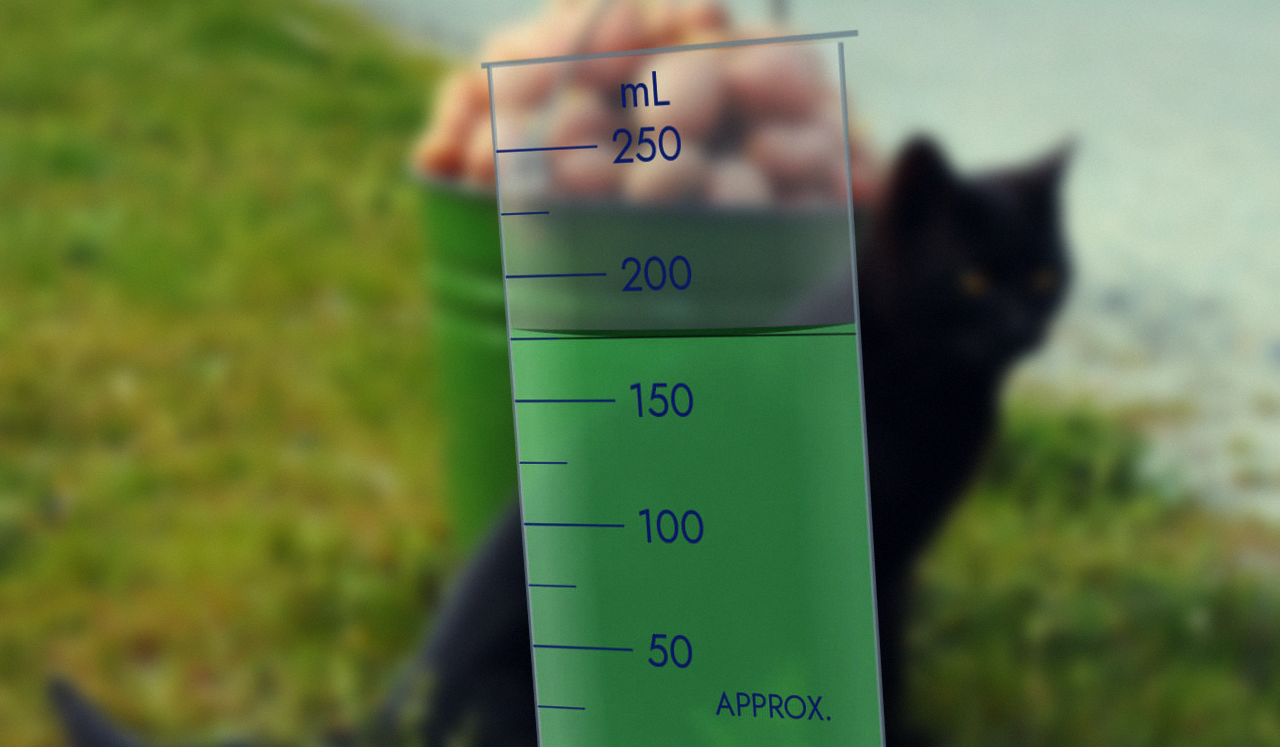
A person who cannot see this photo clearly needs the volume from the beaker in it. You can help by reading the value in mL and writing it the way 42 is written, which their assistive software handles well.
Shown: 175
